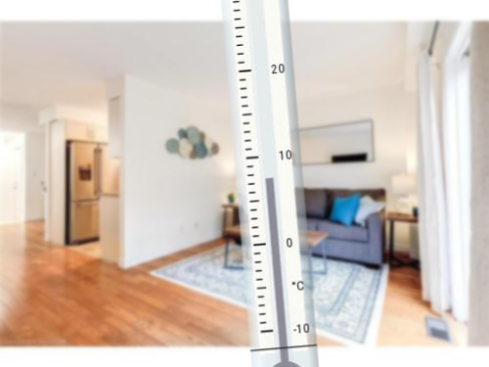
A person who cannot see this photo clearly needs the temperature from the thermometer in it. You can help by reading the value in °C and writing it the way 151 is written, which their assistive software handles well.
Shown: 7.5
